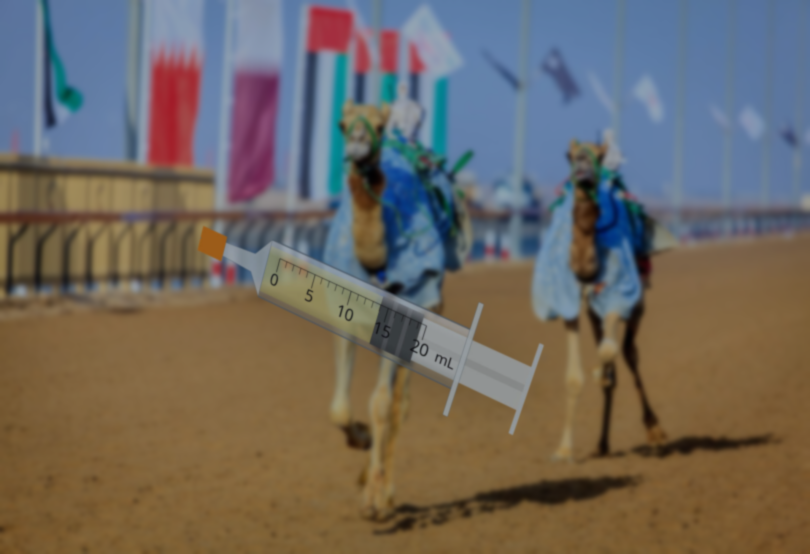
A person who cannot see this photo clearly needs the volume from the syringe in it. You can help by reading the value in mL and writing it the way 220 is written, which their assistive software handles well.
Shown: 14
